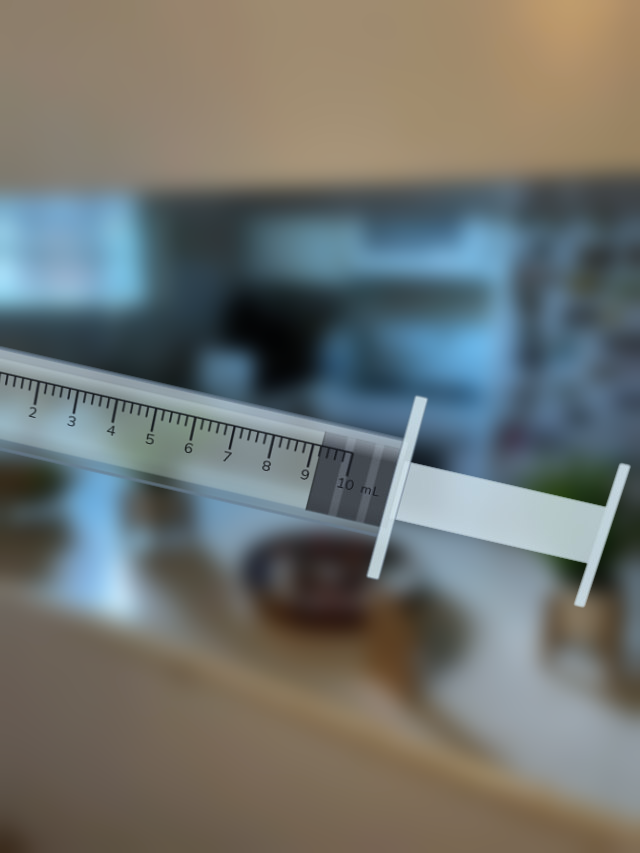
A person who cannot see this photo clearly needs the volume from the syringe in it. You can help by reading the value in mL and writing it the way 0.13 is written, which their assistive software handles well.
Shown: 9.2
